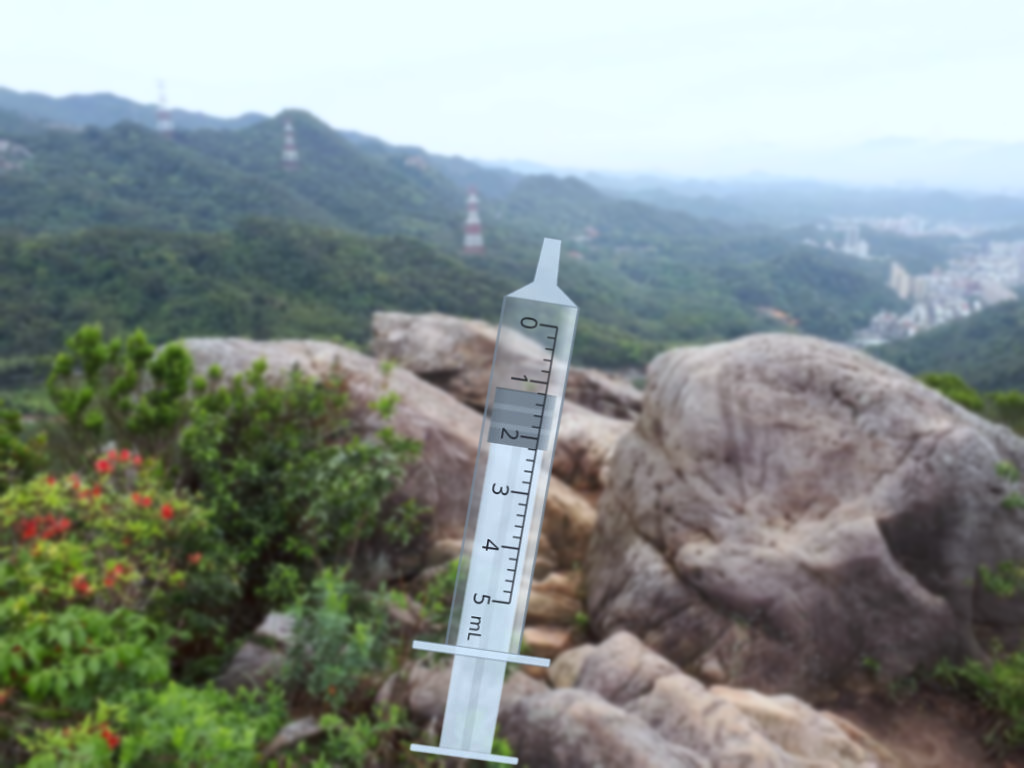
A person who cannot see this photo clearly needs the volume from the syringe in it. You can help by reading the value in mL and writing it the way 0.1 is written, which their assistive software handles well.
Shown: 1.2
